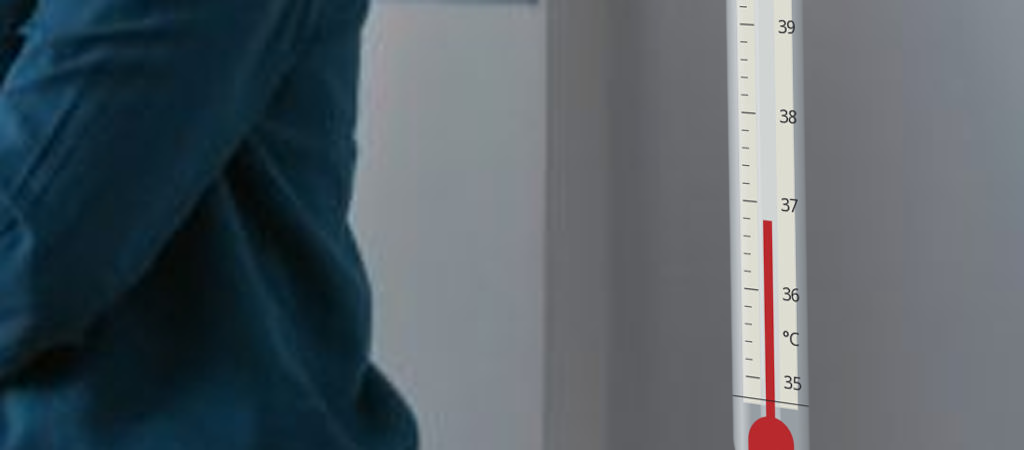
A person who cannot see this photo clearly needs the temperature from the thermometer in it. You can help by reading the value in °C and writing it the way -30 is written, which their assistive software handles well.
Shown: 36.8
